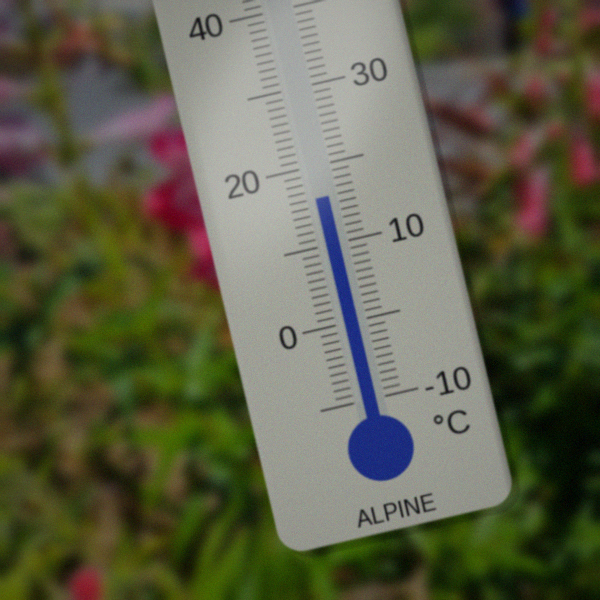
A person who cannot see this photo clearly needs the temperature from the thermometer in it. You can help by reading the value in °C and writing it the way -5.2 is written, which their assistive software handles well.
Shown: 16
